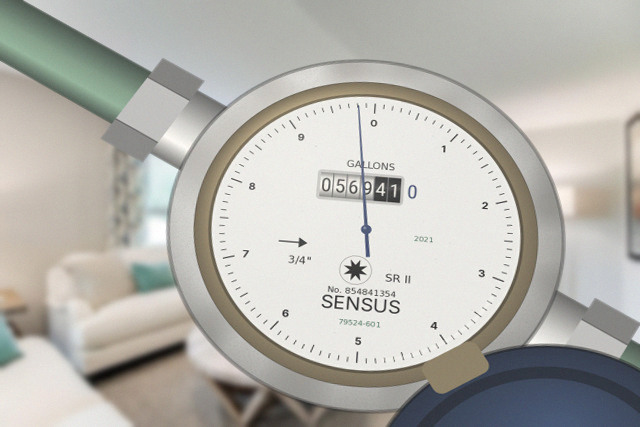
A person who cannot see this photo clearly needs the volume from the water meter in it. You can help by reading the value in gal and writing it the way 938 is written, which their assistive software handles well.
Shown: 569409.8
